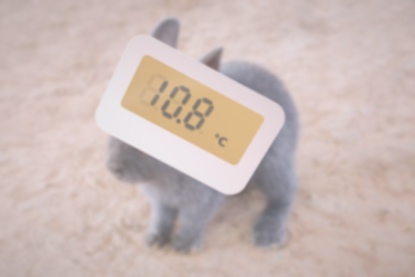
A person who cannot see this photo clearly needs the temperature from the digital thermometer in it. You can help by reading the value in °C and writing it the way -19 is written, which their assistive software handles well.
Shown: 10.8
